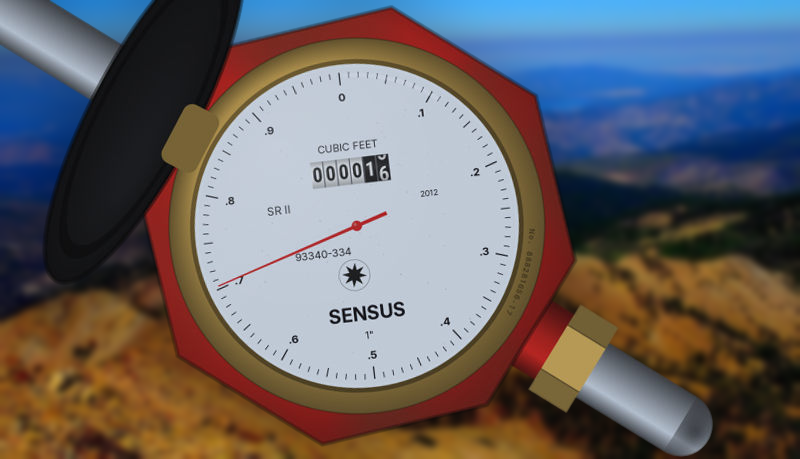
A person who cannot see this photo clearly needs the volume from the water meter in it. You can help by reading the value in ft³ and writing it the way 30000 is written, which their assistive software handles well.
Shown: 15.70
